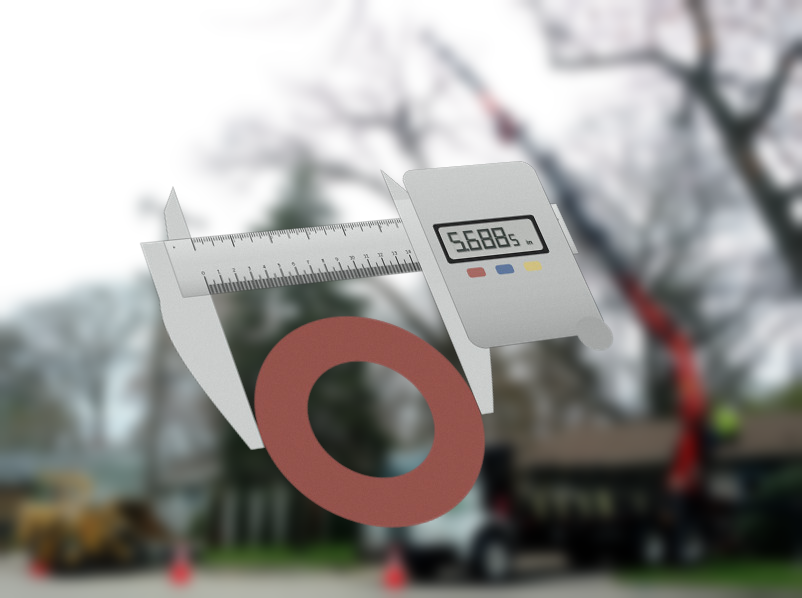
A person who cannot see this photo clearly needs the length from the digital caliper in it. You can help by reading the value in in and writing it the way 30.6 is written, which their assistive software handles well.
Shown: 5.6885
